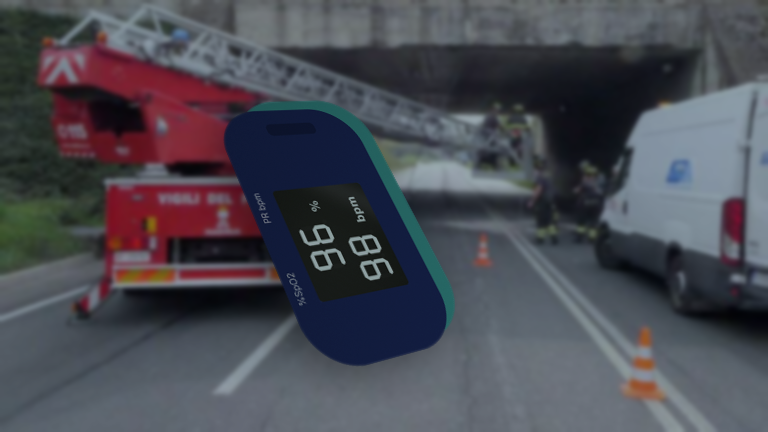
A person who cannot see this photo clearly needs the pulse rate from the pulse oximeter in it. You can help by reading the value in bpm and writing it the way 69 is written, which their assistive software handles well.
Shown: 98
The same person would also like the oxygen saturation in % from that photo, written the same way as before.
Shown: 96
